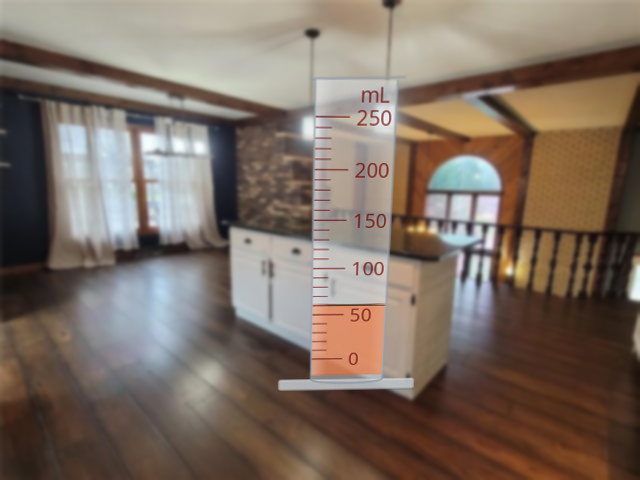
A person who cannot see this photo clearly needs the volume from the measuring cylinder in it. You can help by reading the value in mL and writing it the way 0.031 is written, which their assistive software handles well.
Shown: 60
